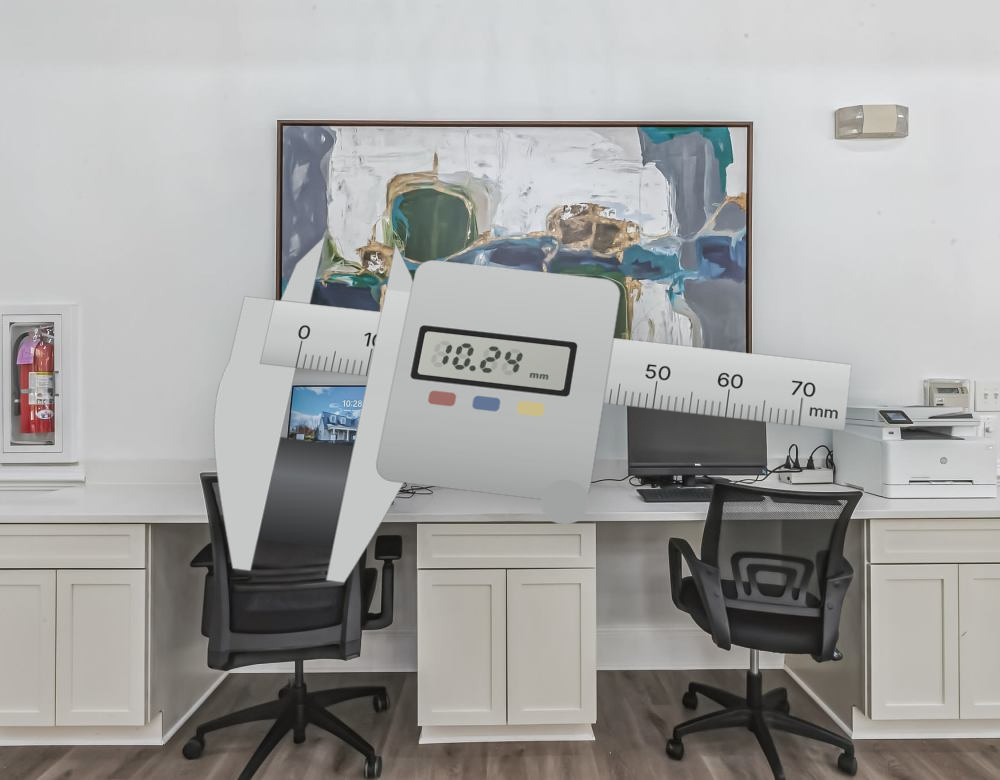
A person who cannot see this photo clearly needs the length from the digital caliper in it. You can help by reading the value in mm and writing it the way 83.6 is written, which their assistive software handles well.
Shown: 10.24
